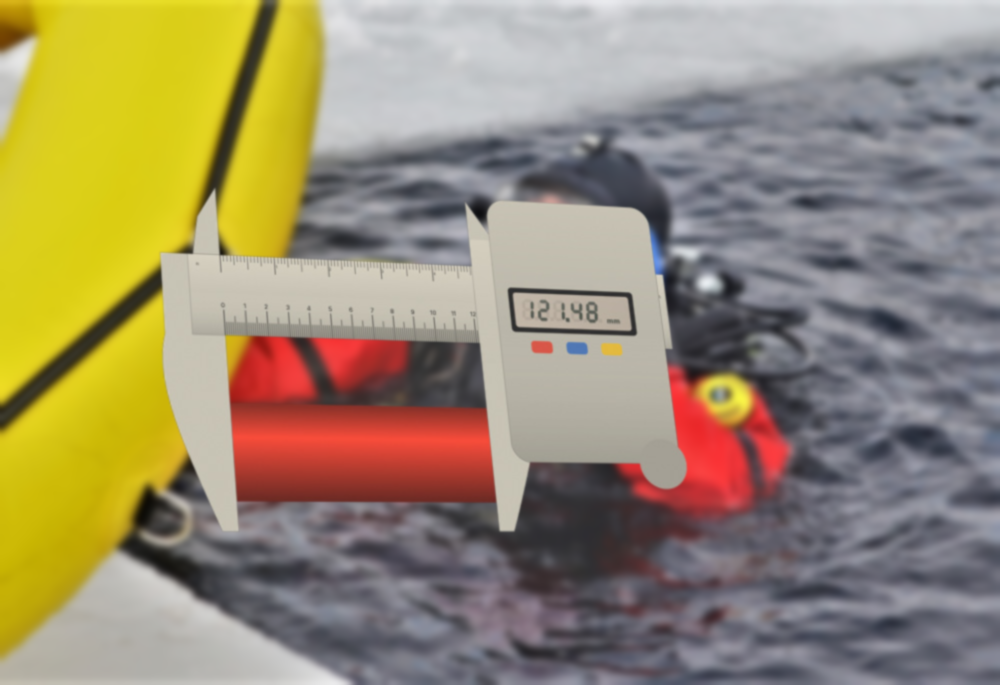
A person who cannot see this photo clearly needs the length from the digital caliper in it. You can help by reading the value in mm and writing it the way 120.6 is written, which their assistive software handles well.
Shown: 121.48
